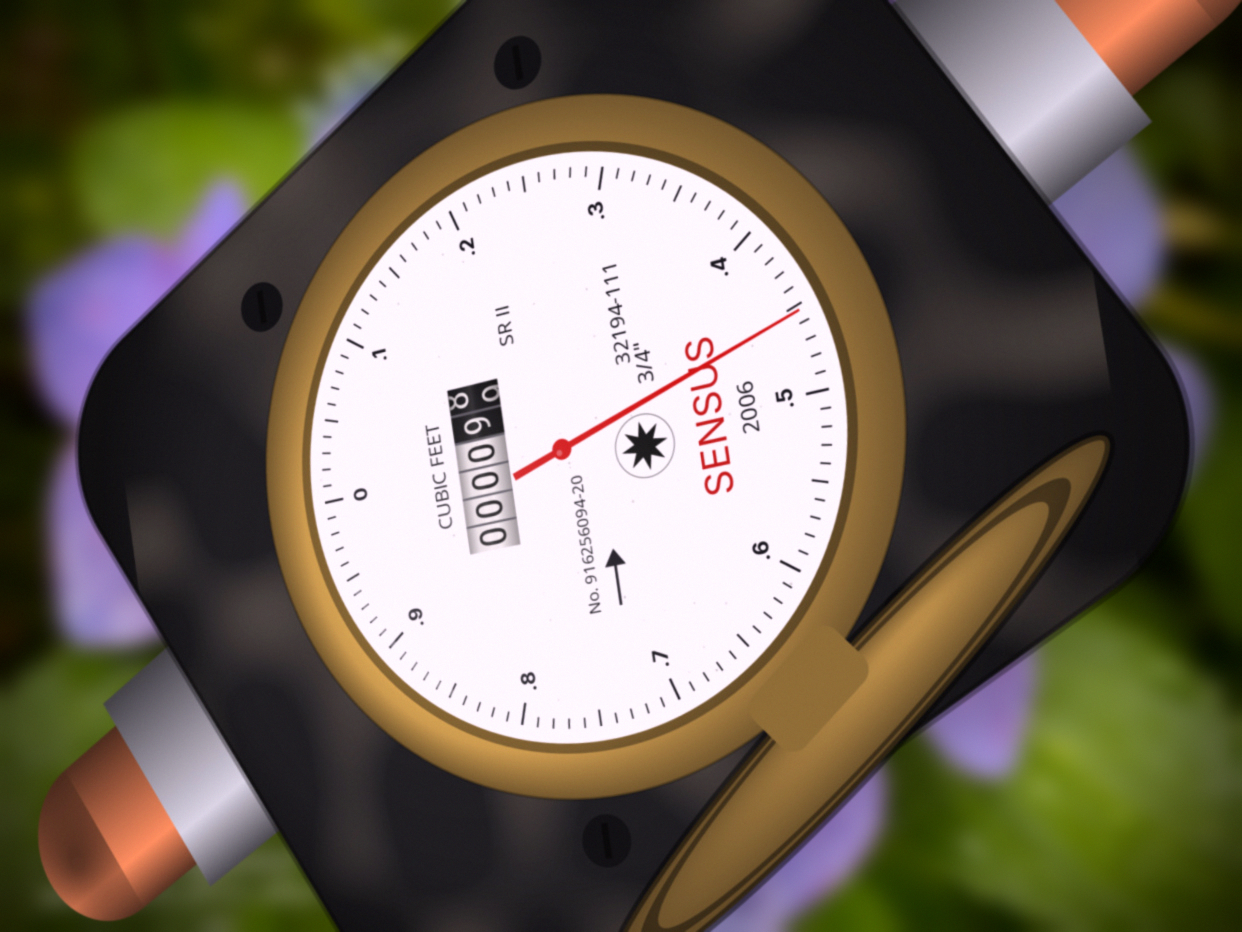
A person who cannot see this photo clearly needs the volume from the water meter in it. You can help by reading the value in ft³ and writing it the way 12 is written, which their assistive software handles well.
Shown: 98.45
